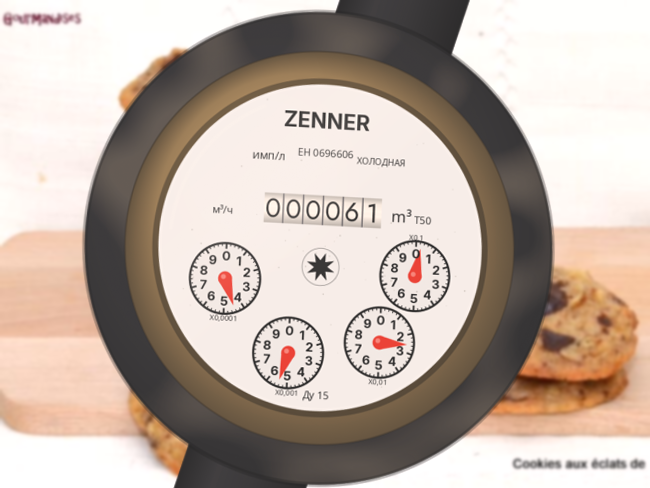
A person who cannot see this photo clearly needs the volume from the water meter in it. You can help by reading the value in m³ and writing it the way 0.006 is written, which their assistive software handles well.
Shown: 61.0254
